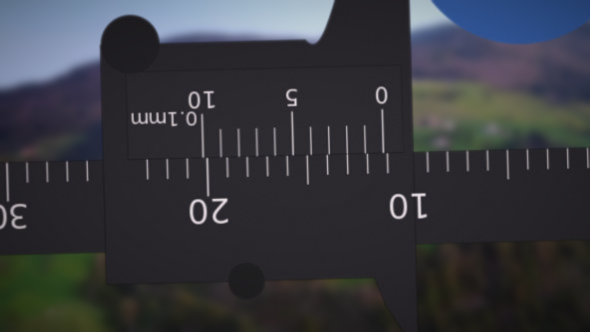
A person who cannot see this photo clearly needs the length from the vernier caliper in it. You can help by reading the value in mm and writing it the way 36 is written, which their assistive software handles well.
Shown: 11.2
